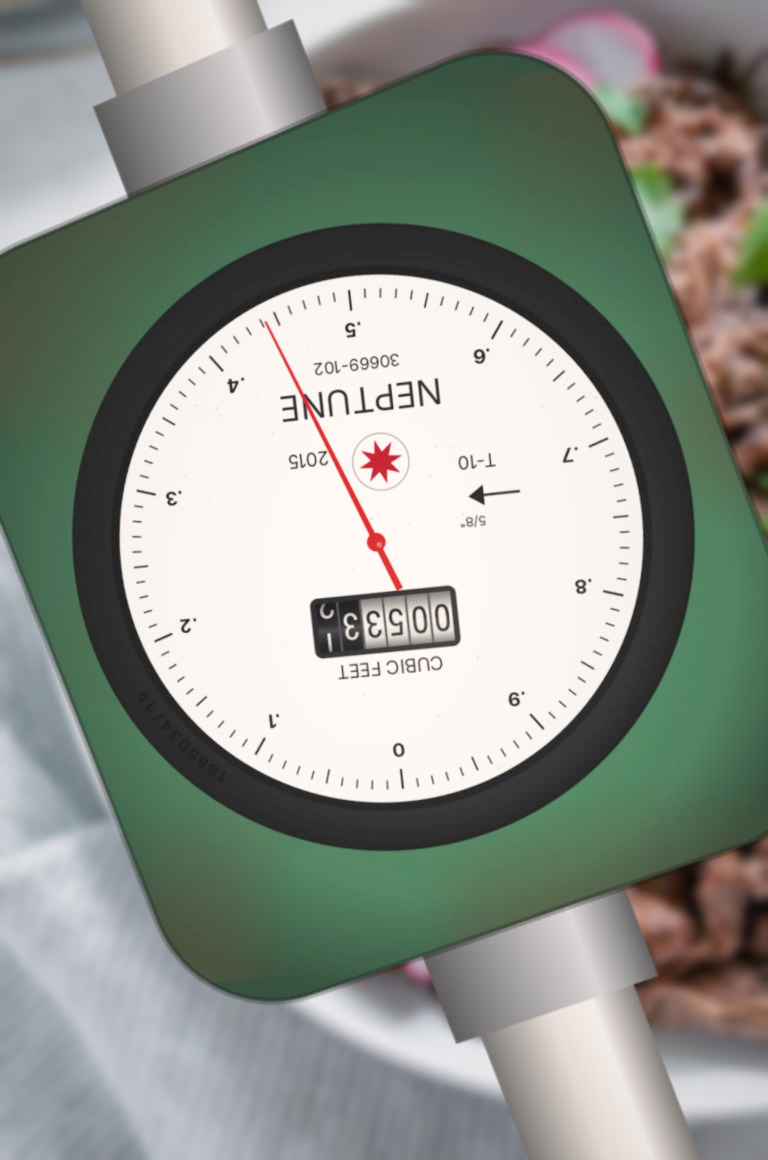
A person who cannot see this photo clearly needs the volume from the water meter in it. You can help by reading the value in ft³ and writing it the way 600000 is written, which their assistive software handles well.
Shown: 5331.44
